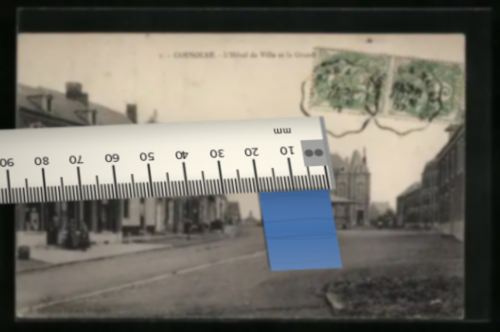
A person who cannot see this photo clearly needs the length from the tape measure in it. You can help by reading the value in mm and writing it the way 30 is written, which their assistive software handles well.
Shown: 20
